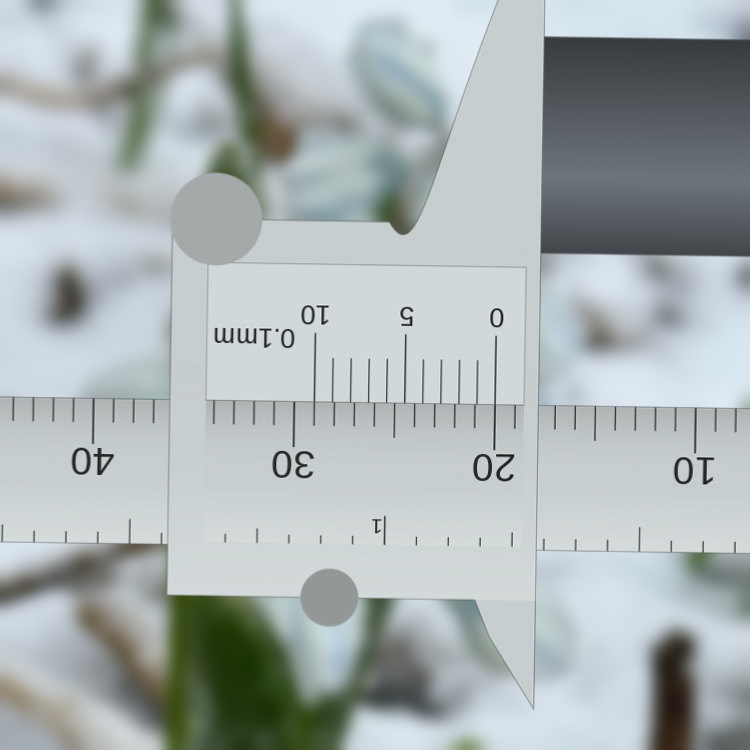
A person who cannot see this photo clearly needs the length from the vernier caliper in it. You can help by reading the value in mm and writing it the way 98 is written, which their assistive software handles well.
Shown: 20.0
